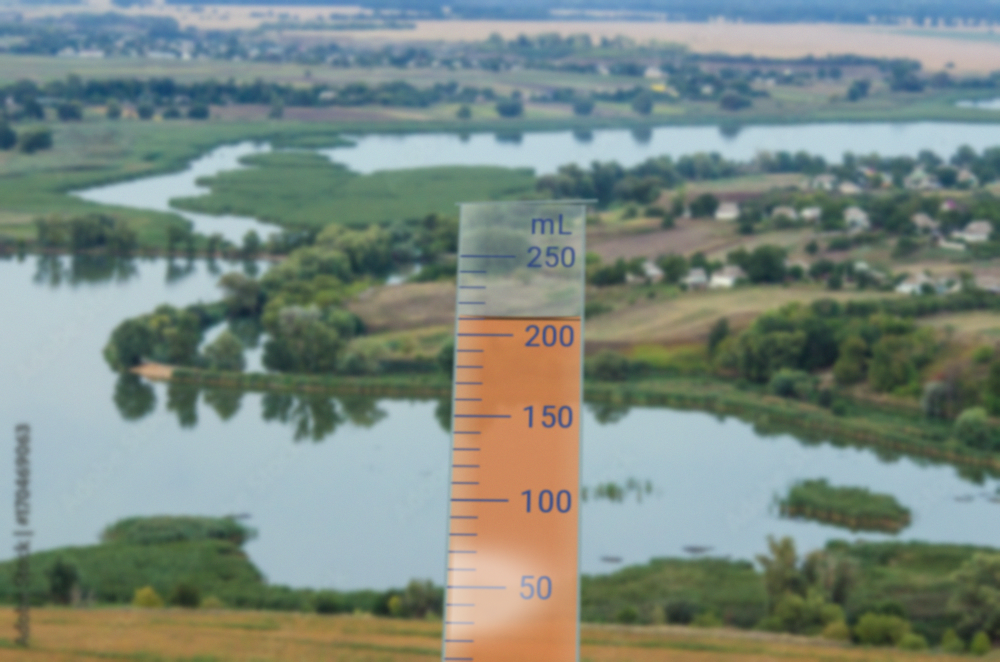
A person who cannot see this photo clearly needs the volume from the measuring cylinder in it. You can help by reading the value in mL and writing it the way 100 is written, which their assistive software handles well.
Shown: 210
